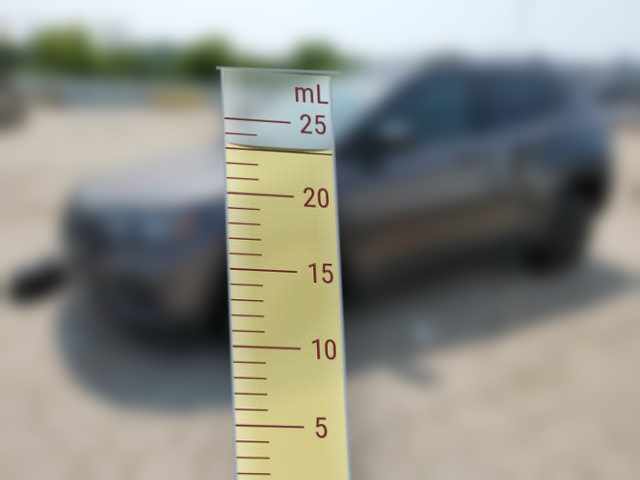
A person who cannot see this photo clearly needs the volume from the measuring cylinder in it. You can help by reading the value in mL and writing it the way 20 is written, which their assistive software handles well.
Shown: 23
